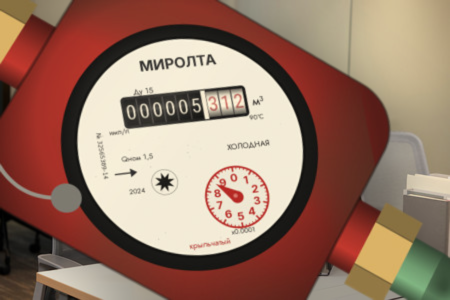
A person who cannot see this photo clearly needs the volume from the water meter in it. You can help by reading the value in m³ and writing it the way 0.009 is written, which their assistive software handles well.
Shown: 5.3128
